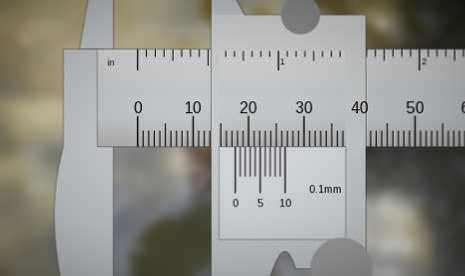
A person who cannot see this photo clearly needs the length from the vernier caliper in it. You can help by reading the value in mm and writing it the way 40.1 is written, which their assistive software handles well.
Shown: 17.6
